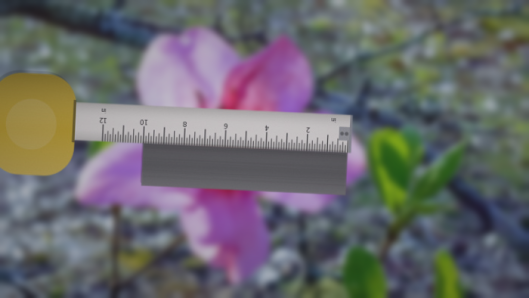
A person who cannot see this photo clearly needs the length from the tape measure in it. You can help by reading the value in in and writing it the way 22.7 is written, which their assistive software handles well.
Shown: 10
